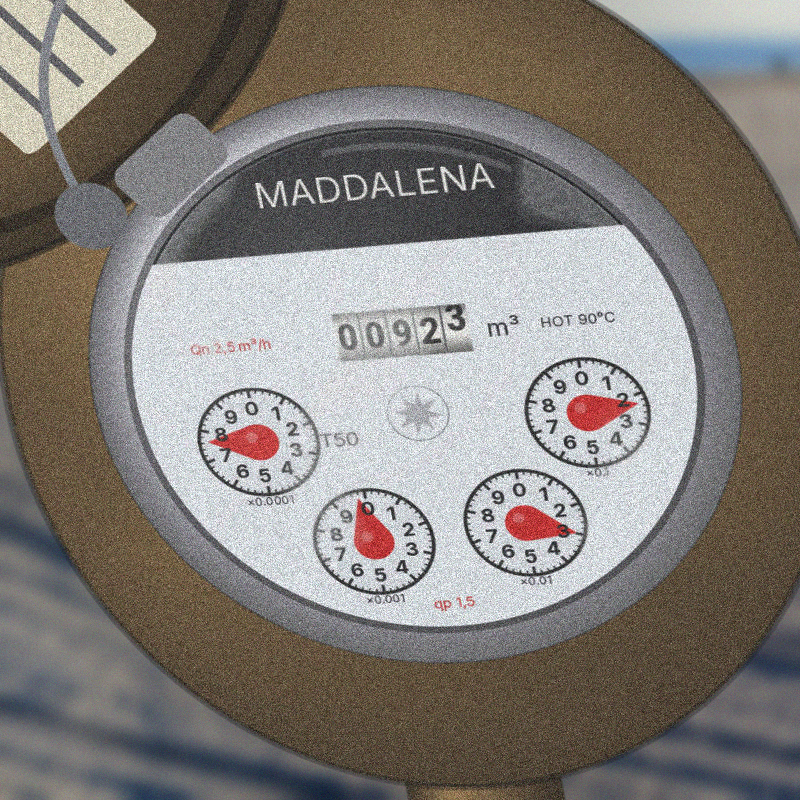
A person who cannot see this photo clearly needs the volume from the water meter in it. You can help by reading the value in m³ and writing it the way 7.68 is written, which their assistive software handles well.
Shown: 923.2297
